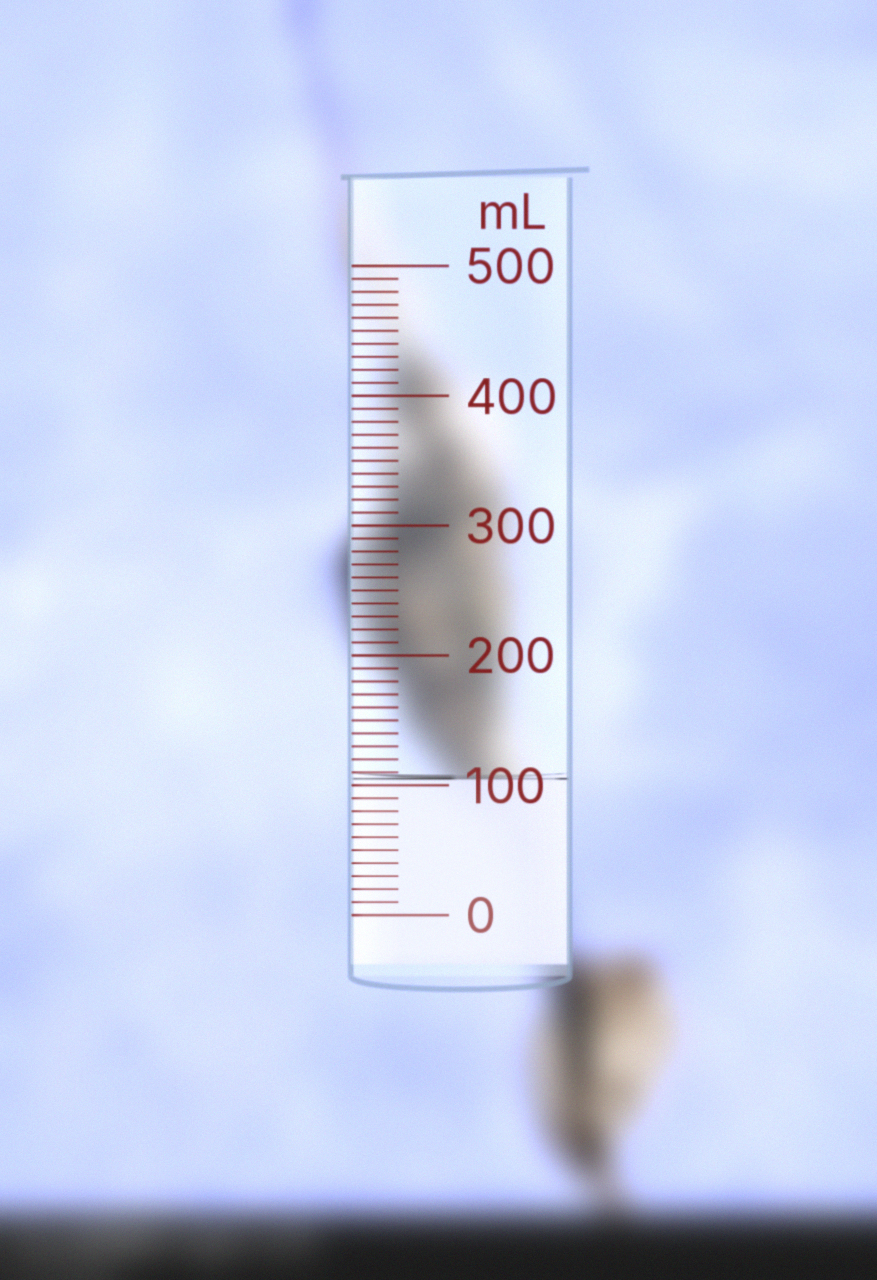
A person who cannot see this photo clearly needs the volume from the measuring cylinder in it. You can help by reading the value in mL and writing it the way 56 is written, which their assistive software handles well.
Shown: 105
